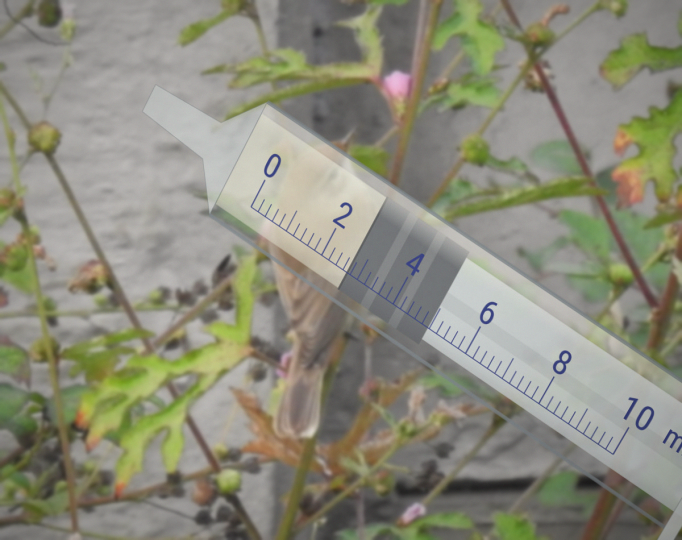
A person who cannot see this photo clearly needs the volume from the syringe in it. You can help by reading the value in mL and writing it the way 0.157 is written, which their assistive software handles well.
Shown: 2.7
